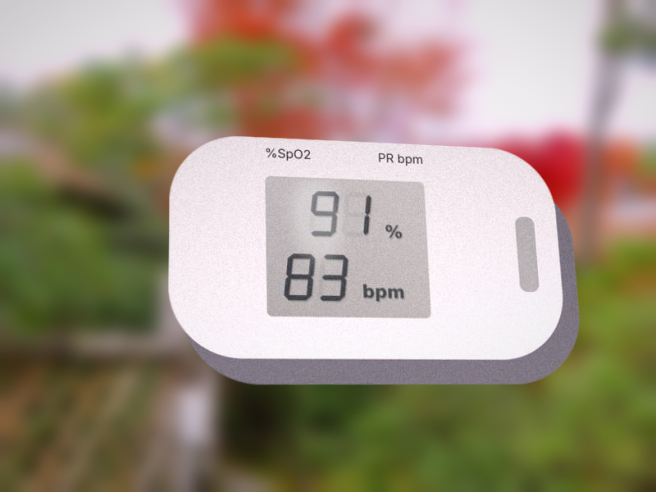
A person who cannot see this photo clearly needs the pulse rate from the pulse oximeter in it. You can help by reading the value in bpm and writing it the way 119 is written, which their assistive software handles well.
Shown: 83
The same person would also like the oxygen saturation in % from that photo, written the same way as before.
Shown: 91
